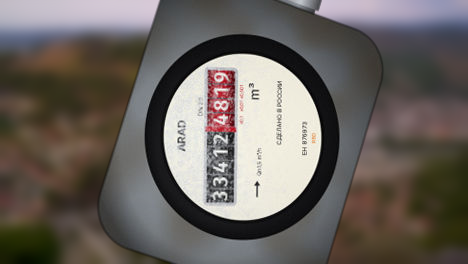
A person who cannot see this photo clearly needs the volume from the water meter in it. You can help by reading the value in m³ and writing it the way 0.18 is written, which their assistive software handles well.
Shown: 33412.4819
